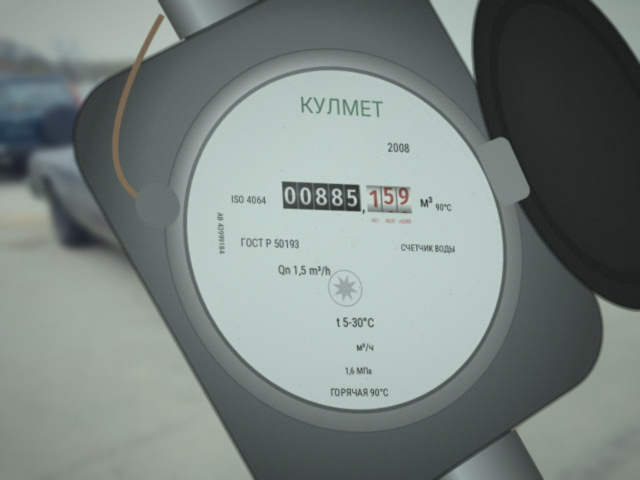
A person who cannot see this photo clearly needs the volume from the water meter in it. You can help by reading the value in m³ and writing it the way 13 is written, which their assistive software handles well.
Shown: 885.159
